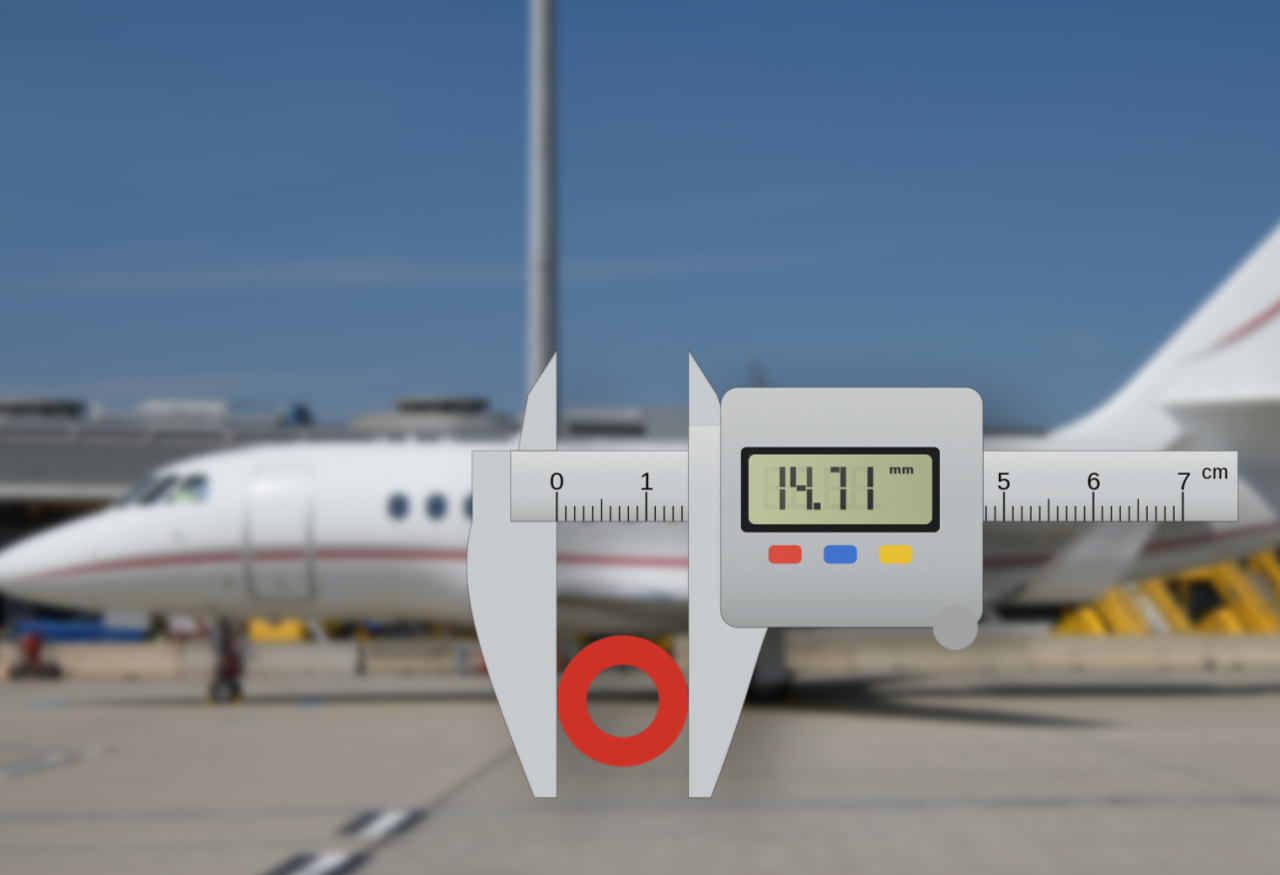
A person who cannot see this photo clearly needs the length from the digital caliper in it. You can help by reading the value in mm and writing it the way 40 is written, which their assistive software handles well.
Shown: 14.71
